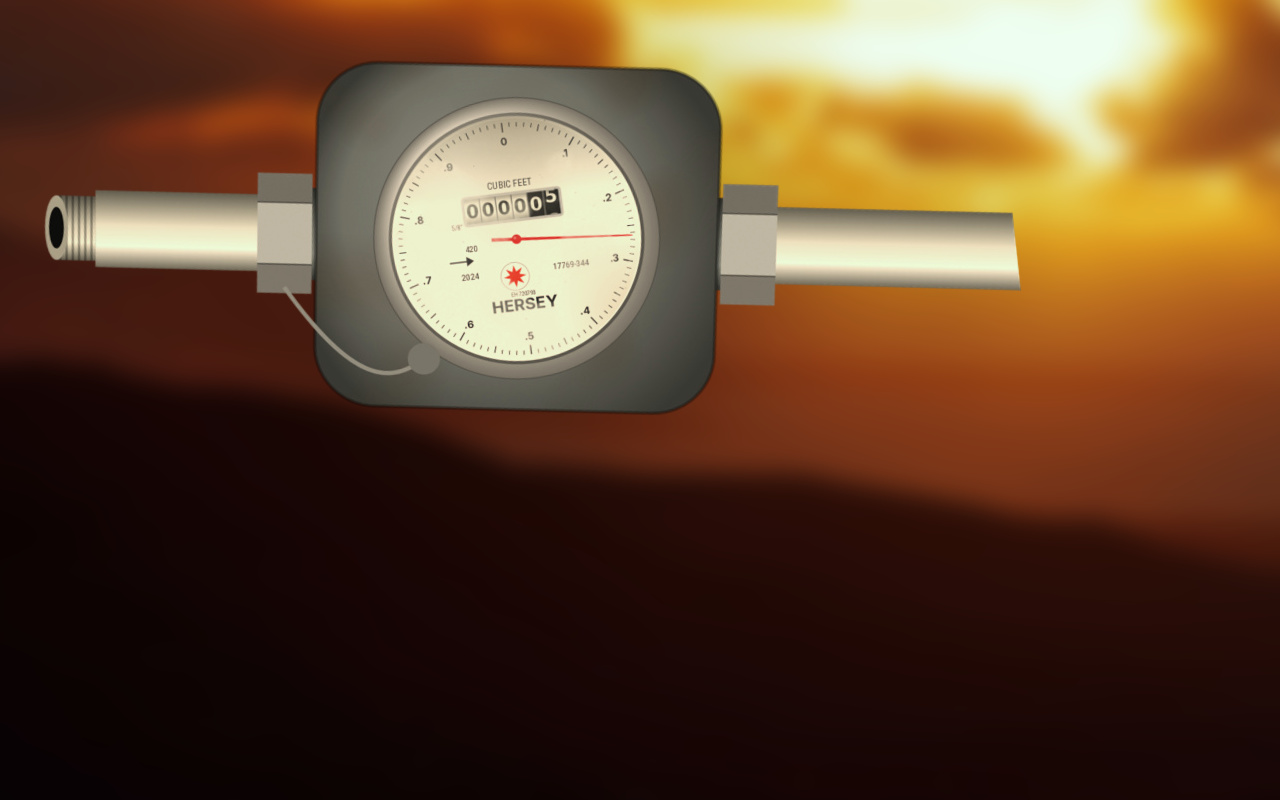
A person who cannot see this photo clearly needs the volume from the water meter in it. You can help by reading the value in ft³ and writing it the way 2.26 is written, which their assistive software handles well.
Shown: 5.26
